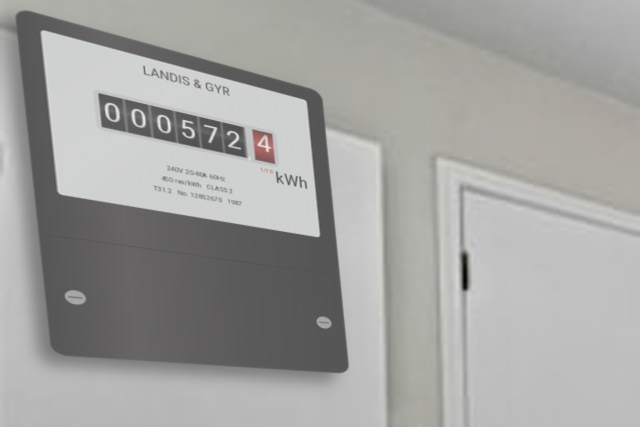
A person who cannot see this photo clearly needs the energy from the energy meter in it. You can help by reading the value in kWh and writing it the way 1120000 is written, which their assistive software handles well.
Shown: 572.4
